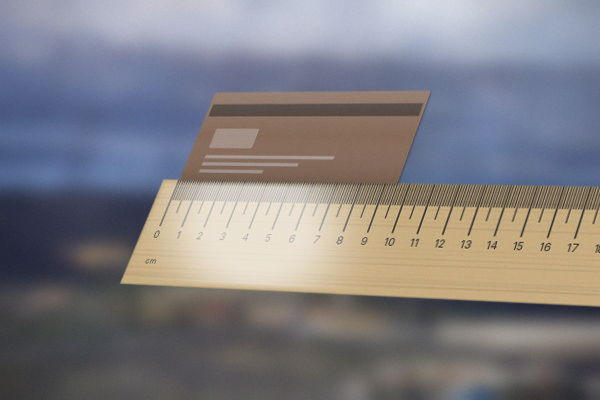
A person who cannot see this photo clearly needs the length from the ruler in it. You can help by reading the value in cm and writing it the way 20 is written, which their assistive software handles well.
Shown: 9.5
